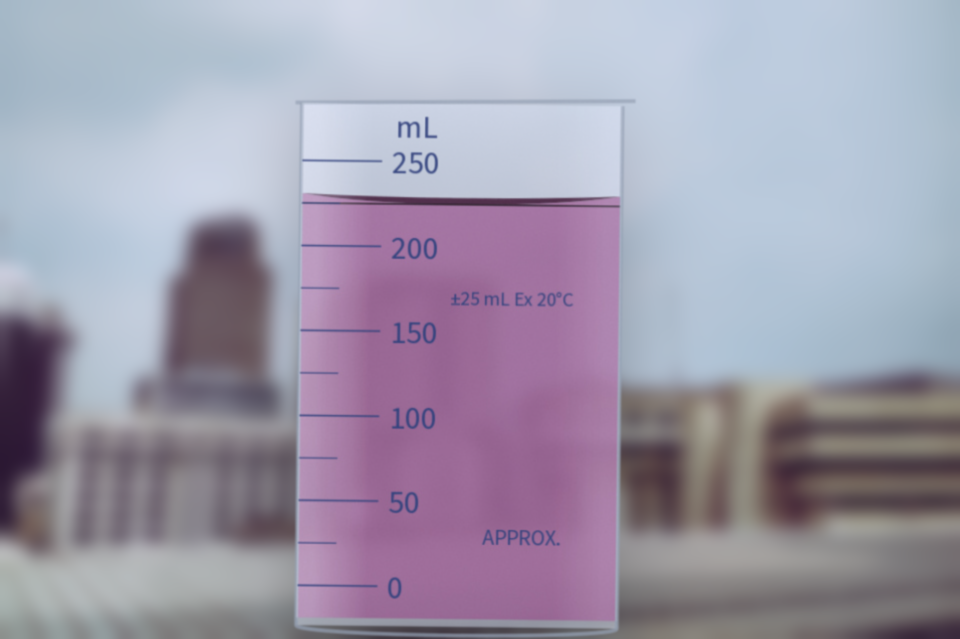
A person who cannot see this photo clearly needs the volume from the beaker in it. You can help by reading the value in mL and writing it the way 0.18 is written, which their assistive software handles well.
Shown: 225
